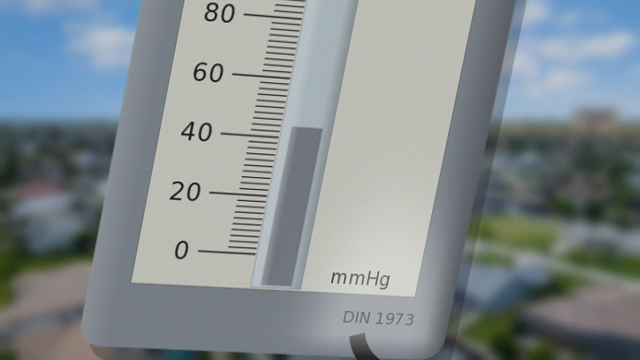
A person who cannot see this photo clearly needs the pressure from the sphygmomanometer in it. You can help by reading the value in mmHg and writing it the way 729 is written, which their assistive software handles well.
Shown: 44
